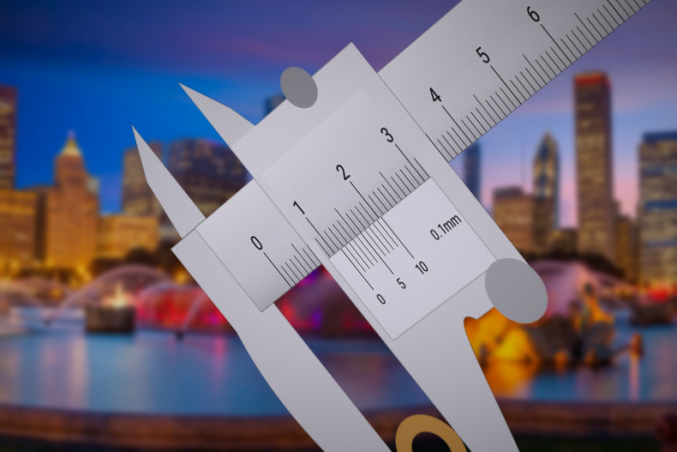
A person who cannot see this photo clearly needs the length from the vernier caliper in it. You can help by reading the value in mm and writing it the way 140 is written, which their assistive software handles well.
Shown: 11.4
